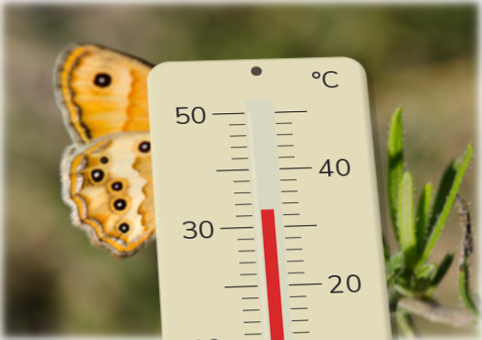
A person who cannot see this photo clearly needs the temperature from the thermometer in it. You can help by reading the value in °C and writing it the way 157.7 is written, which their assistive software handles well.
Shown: 33
